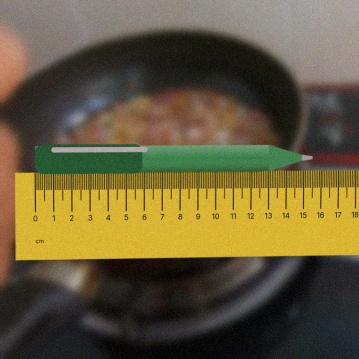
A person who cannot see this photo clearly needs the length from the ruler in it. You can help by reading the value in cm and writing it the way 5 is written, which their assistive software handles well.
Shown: 15.5
